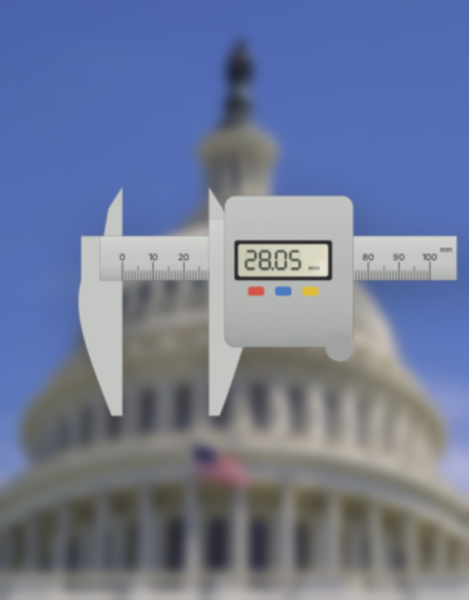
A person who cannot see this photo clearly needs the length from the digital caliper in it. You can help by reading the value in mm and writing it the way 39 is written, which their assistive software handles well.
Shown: 28.05
